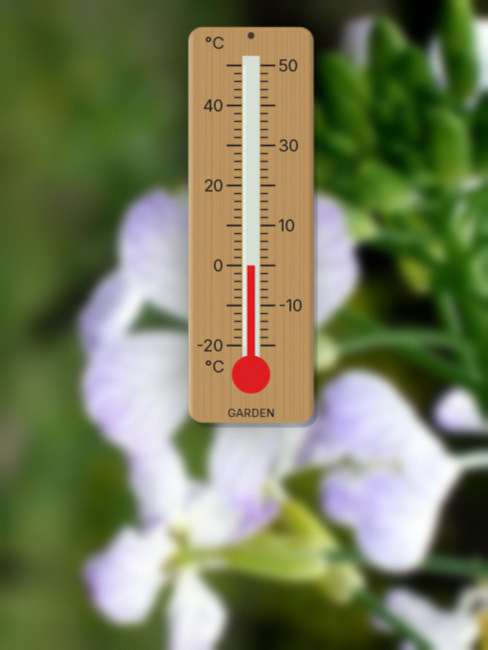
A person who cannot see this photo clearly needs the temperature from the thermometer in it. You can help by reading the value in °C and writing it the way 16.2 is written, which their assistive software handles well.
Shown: 0
